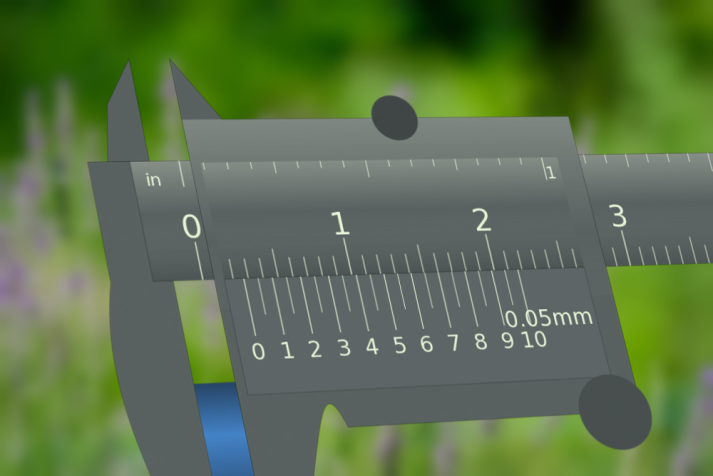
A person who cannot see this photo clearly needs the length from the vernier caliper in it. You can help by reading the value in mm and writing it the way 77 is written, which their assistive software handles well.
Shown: 2.7
